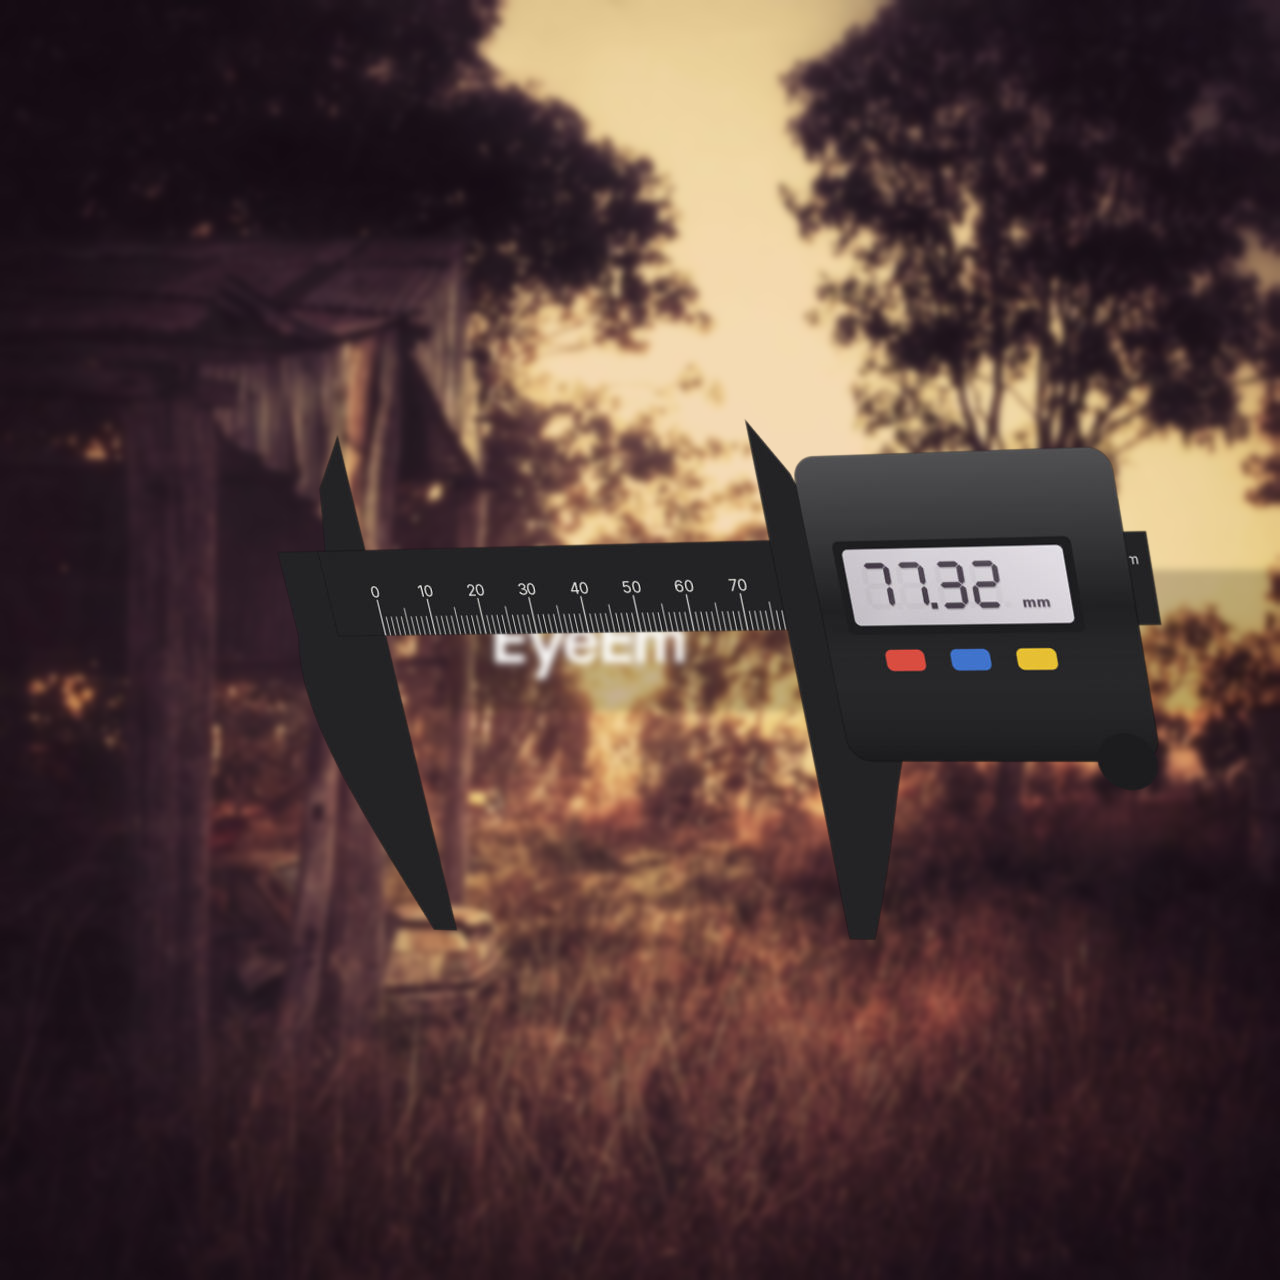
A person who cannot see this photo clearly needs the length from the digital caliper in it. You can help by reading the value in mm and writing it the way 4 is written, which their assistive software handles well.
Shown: 77.32
